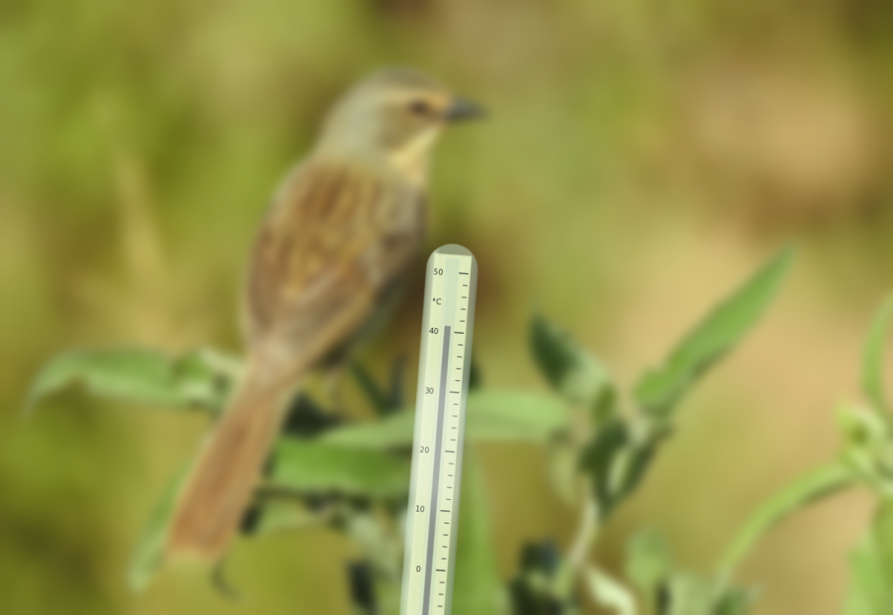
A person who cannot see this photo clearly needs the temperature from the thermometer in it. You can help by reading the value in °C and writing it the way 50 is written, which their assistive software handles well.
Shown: 41
